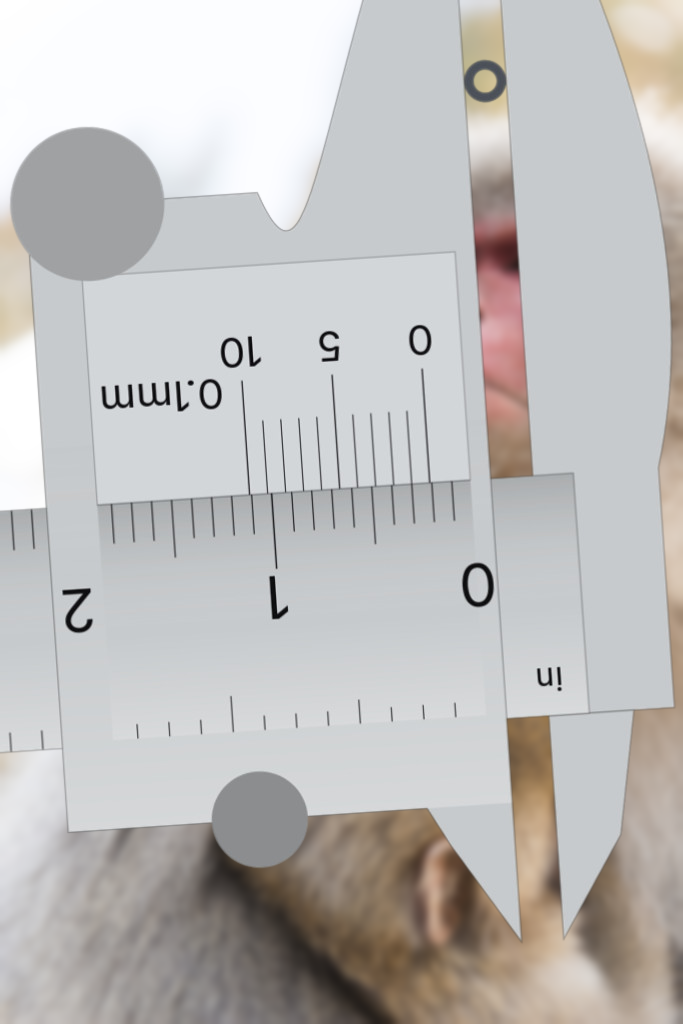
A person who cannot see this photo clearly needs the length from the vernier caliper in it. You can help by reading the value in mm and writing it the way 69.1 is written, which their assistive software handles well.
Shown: 2.1
